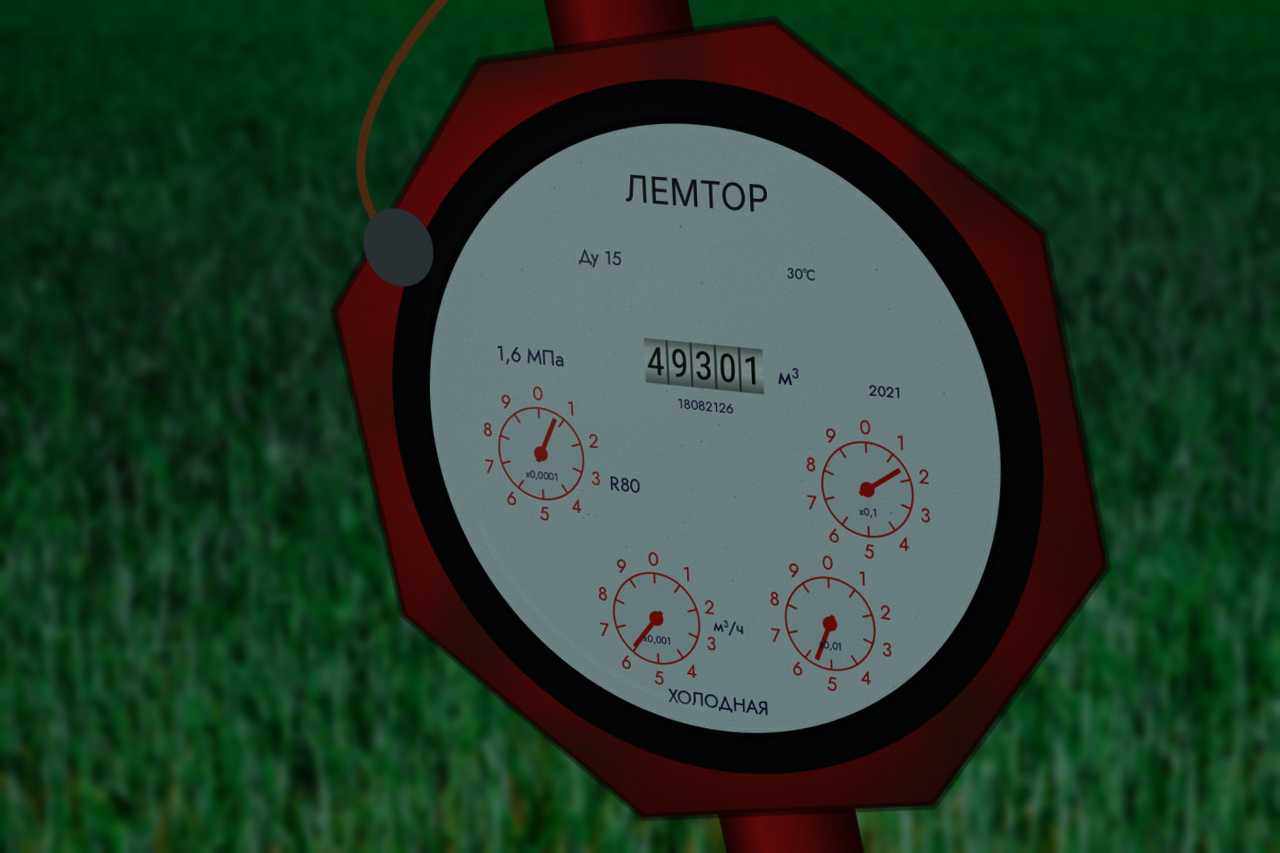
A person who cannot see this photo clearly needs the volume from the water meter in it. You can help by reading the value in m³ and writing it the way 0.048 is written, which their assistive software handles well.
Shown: 49301.1560
